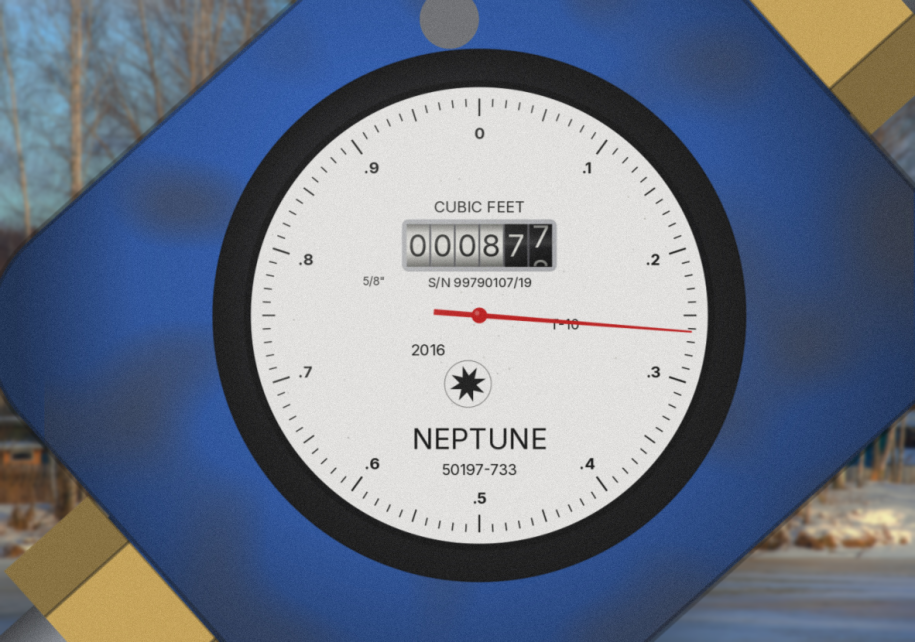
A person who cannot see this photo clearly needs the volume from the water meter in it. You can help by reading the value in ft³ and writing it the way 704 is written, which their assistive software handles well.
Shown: 877.26
